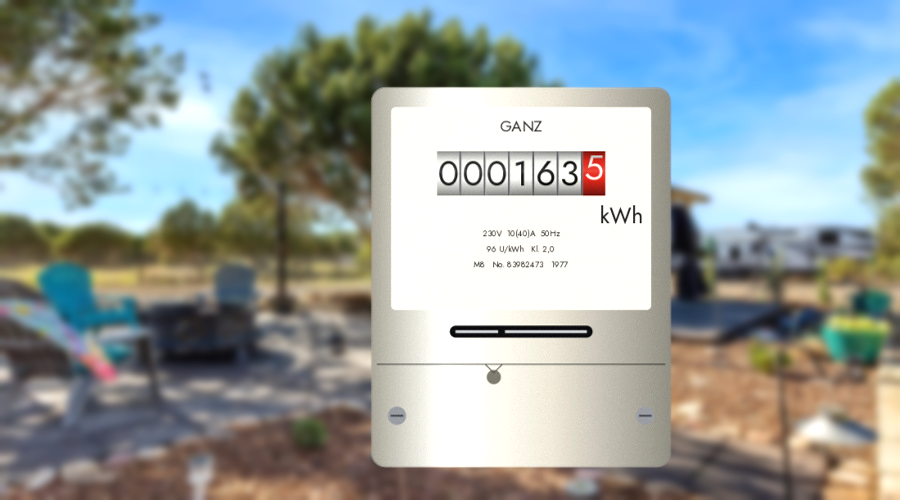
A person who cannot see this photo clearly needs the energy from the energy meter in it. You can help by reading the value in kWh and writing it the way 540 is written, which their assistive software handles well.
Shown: 163.5
